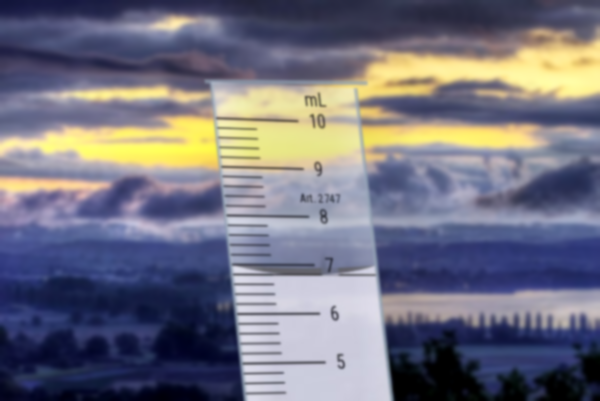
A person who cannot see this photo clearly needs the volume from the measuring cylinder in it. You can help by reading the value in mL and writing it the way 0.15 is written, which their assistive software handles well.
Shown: 6.8
